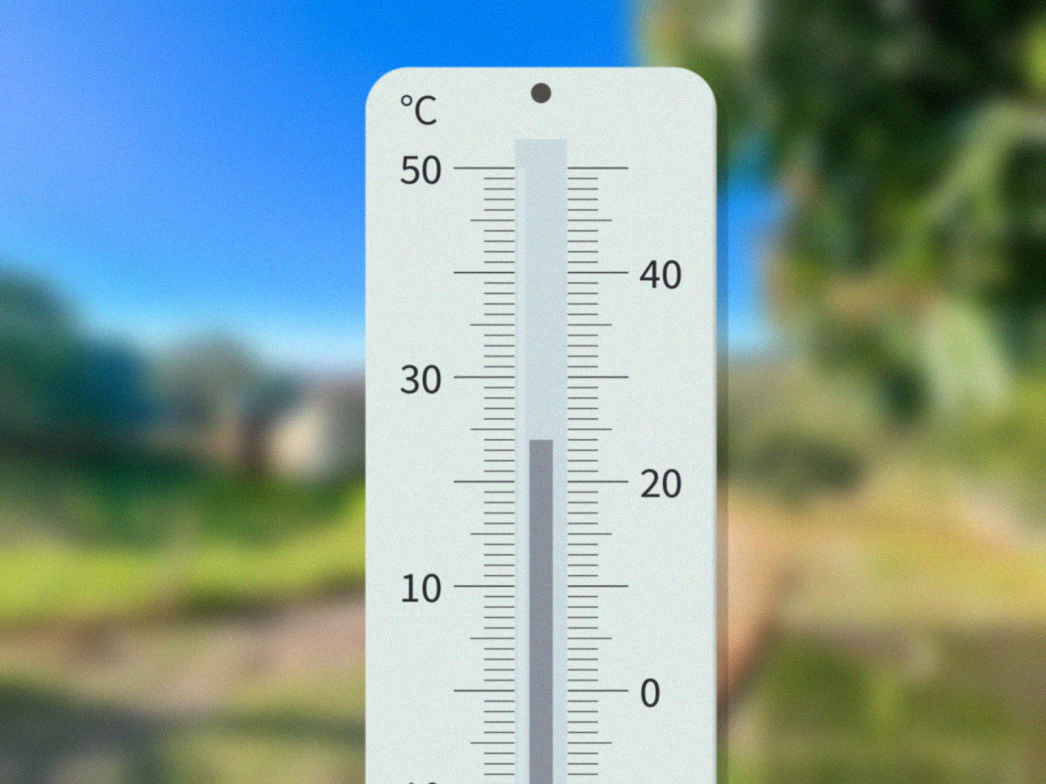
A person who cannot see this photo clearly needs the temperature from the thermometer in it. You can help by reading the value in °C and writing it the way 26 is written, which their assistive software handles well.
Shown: 24
